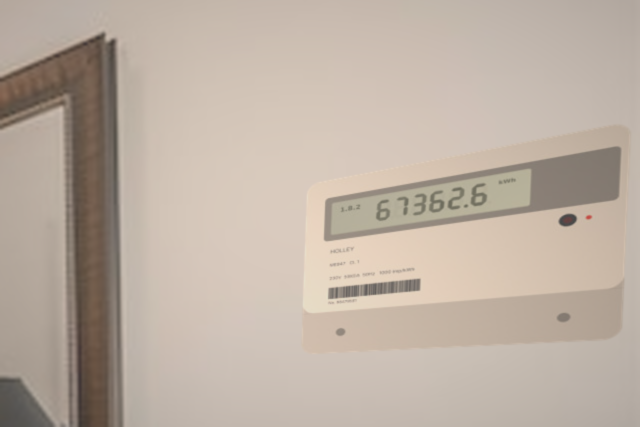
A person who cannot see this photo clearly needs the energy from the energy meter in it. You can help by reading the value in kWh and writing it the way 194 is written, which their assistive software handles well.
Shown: 67362.6
